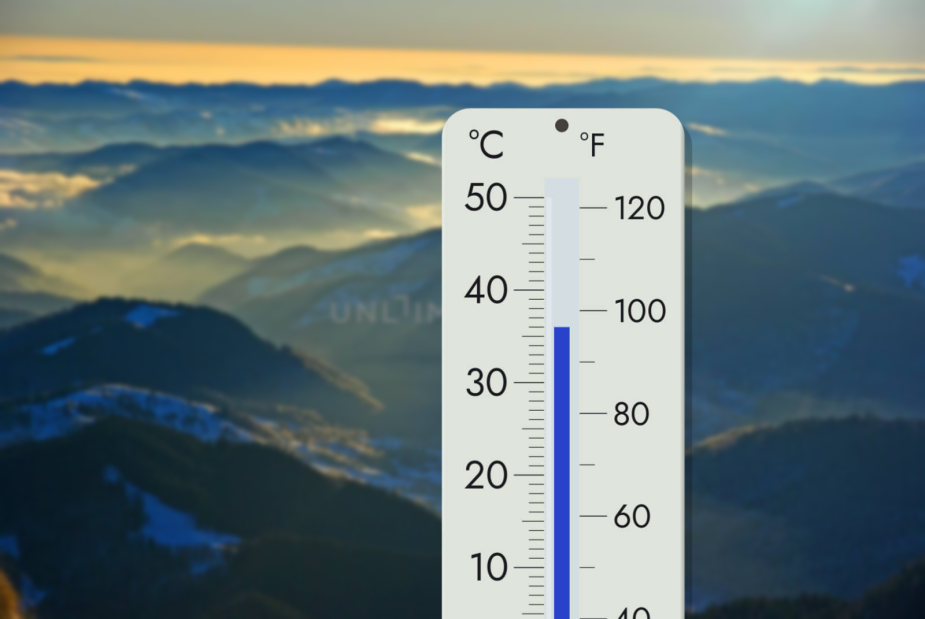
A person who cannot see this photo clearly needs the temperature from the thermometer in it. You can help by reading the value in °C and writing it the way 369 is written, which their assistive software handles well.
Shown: 36
